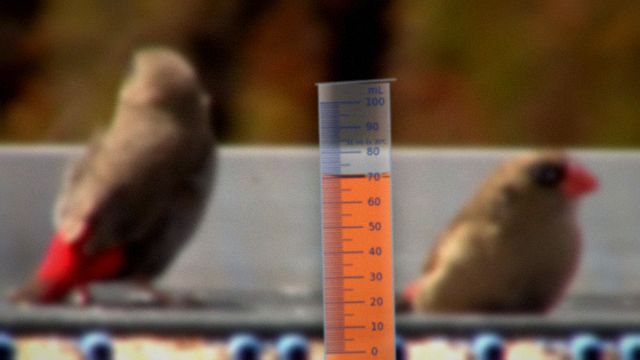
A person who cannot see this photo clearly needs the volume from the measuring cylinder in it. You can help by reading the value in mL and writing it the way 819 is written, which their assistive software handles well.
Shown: 70
